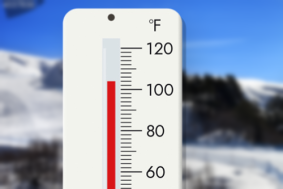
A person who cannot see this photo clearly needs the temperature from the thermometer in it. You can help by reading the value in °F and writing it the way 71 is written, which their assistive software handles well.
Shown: 104
